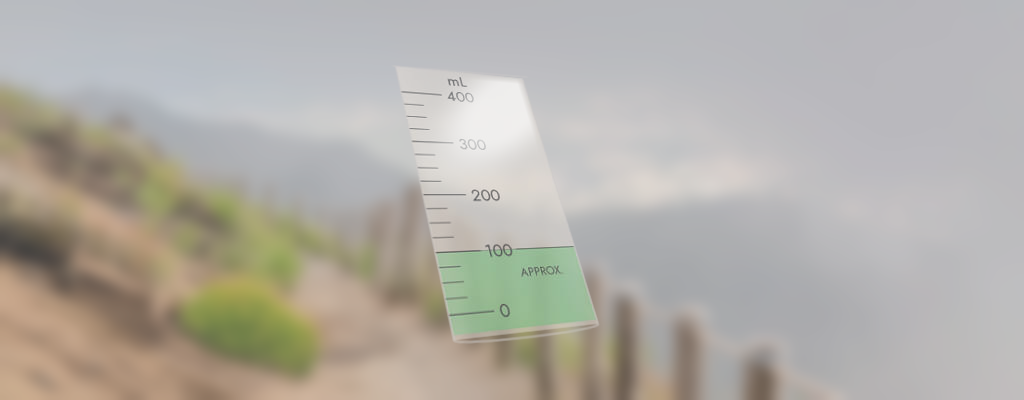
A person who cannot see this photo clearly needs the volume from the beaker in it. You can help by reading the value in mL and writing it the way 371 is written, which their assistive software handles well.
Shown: 100
